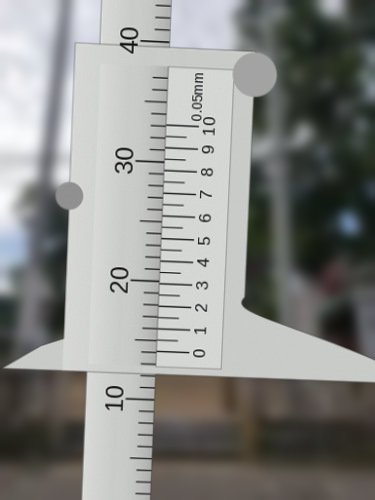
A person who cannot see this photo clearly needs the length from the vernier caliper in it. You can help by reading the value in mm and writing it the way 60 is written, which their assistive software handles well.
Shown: 14.1
